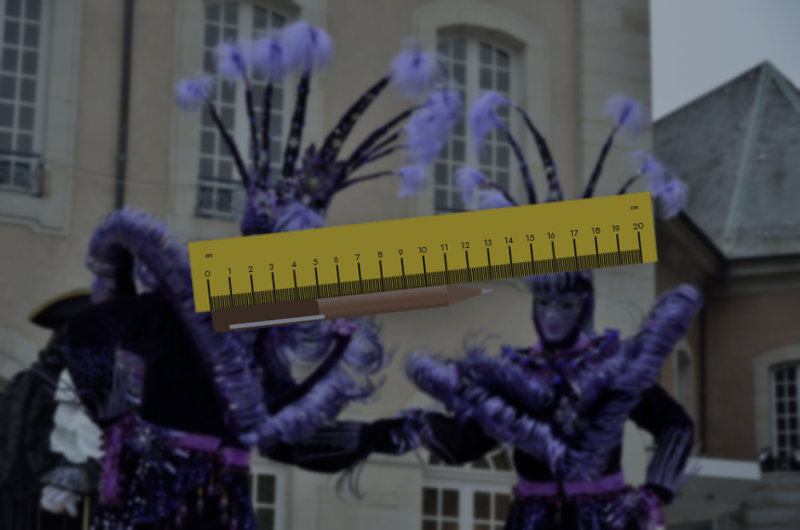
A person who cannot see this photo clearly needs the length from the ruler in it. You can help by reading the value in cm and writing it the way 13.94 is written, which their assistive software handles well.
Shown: 13
